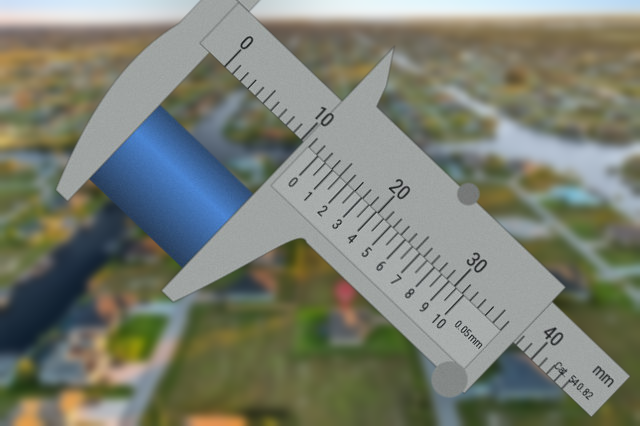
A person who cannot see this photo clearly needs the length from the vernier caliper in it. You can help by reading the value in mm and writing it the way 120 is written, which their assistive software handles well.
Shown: 12.2
